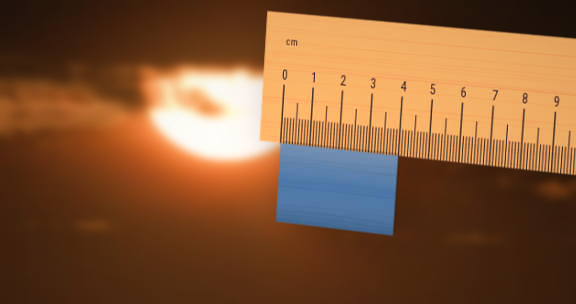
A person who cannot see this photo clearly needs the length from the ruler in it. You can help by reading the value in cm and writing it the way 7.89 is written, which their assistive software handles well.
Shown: 4
